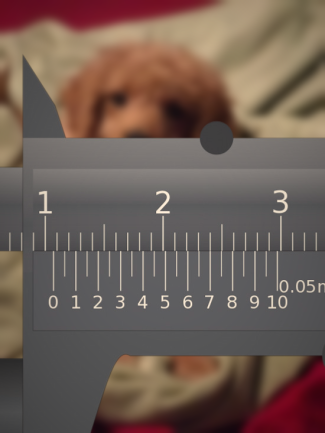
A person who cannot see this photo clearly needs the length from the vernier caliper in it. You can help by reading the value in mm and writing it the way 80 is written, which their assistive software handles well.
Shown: 10.7
